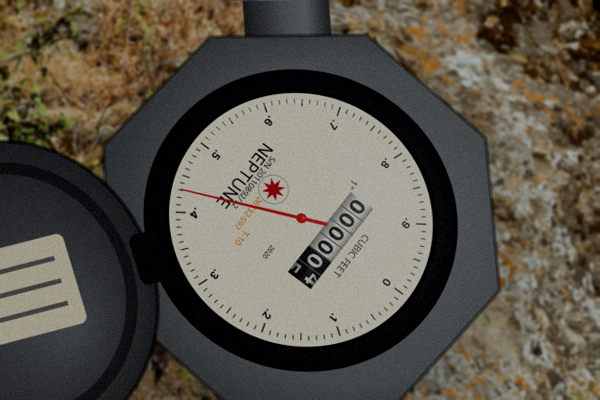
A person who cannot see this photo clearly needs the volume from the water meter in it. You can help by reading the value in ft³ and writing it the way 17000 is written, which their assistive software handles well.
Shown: 4.43
